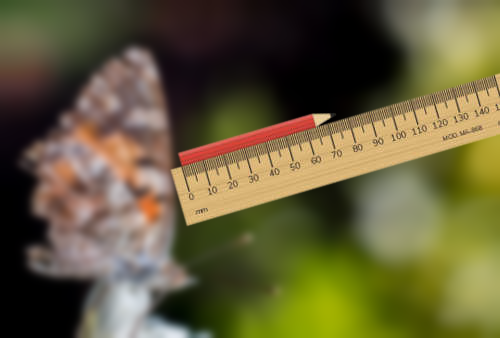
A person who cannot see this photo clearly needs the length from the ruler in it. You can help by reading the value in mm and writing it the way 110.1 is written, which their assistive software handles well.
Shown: 75
